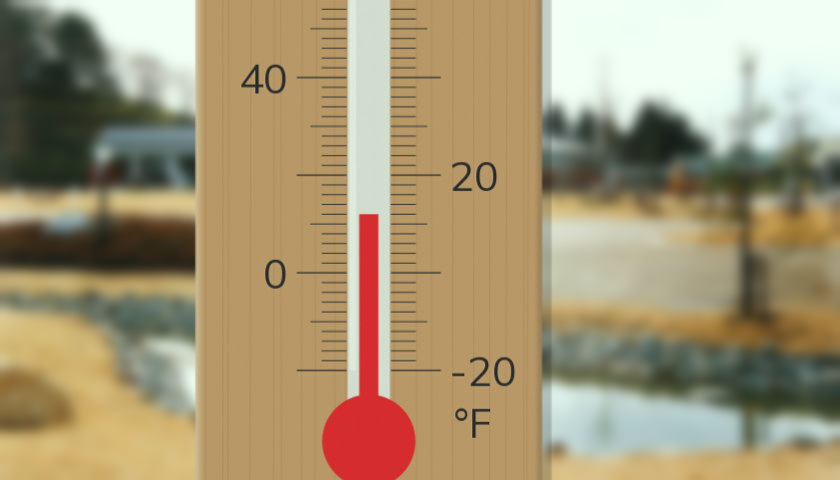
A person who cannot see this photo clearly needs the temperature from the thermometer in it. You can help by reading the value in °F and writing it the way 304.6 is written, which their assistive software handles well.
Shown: 12
